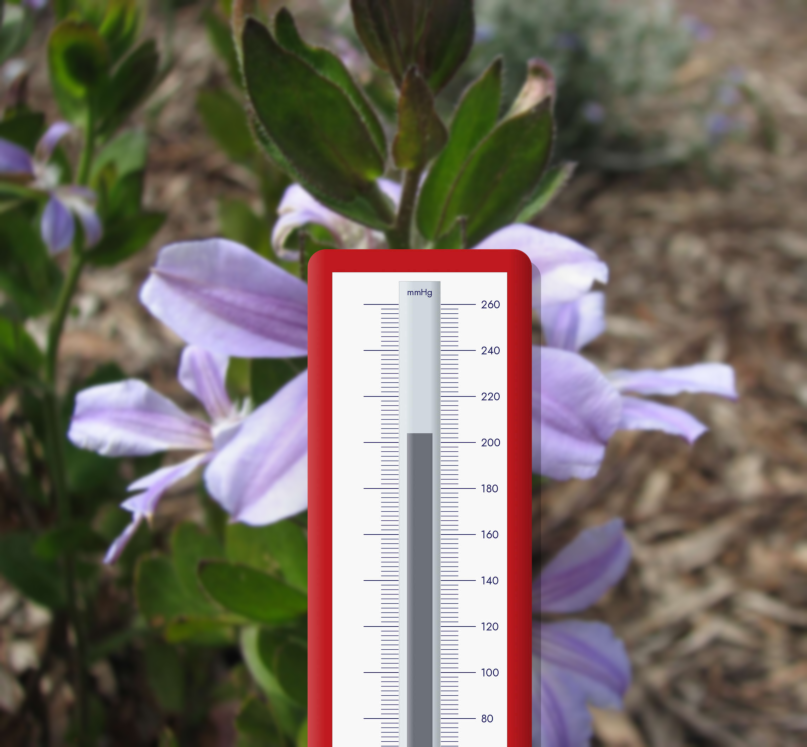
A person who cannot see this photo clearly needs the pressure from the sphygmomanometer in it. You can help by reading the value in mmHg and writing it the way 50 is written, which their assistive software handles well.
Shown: 204
